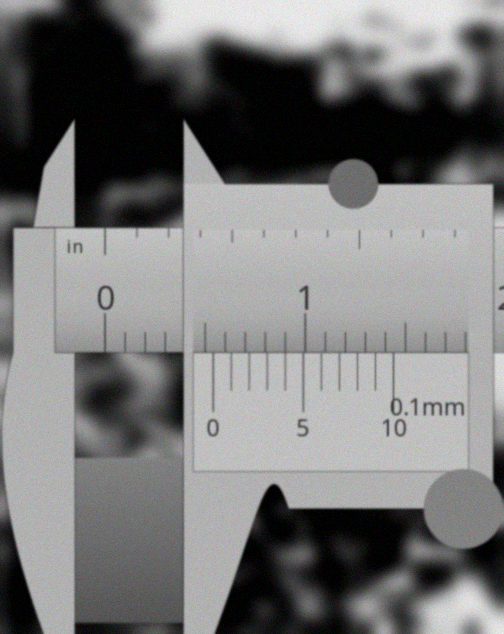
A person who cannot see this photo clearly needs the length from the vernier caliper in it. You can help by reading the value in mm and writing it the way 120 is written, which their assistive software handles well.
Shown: 5.4
